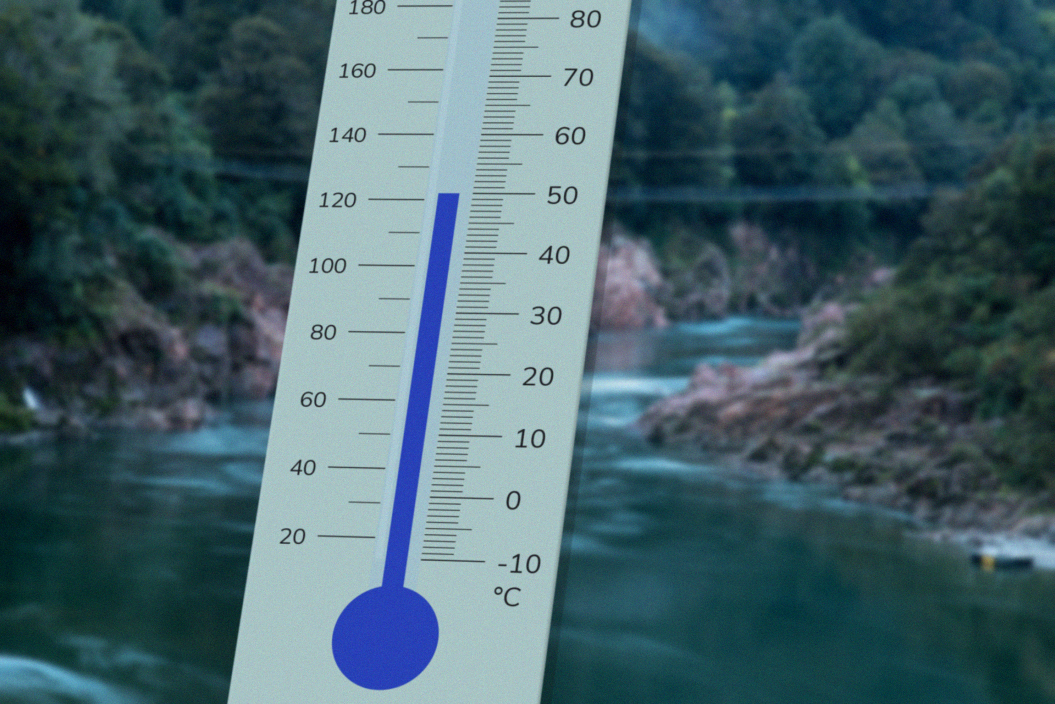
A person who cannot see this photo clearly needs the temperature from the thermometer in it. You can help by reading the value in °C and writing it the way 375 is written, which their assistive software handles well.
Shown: 50
